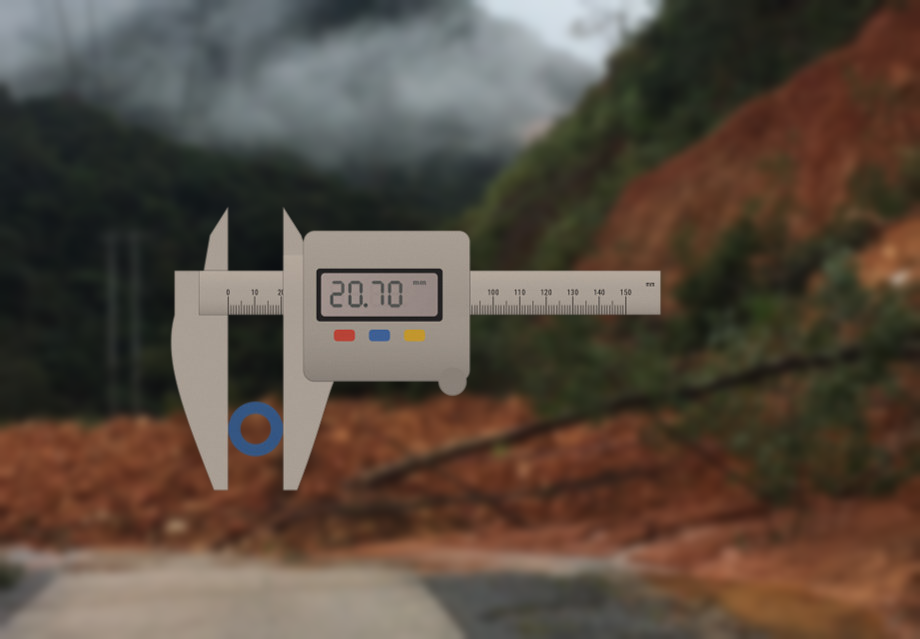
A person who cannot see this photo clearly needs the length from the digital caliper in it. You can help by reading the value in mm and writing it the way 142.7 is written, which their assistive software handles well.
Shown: 20.70
